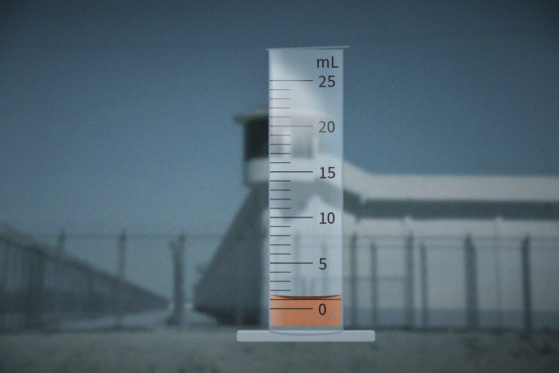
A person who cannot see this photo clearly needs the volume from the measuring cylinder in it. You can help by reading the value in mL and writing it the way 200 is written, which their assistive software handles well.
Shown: 1
